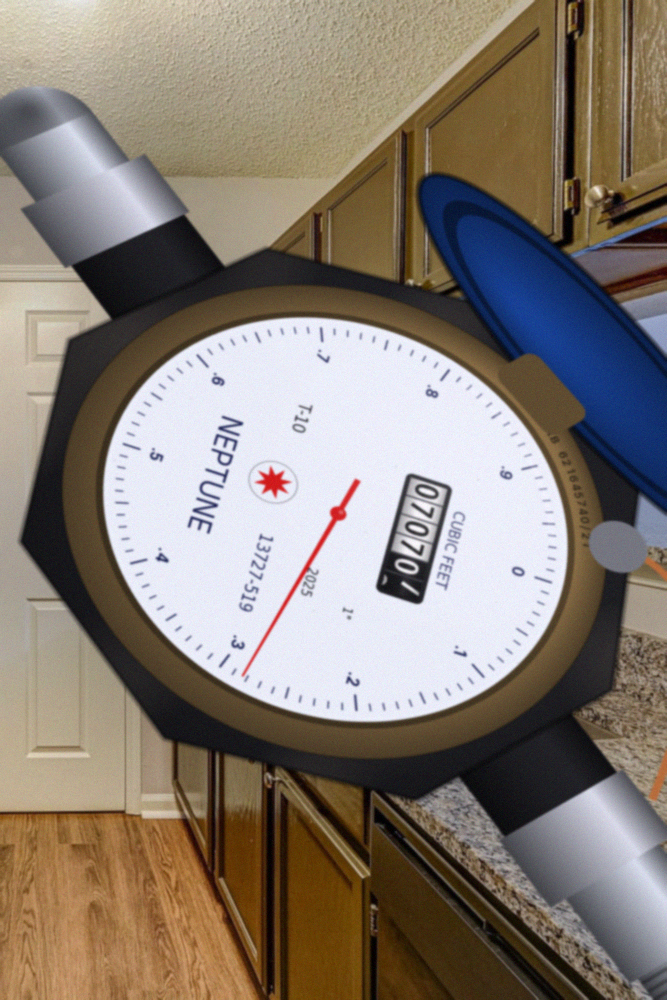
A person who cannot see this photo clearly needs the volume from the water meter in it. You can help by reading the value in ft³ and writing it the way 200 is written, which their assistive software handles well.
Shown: 70707.28
